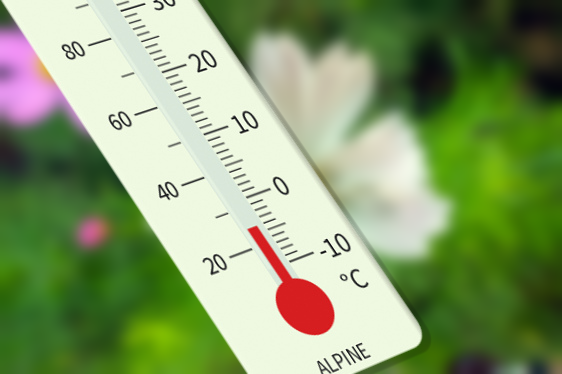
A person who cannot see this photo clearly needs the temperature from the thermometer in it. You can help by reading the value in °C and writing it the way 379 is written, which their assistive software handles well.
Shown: -4
